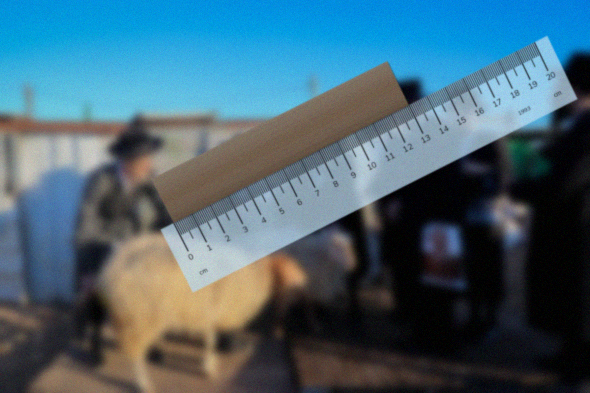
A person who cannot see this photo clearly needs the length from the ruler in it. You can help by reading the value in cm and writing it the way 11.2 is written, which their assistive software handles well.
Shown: 13
